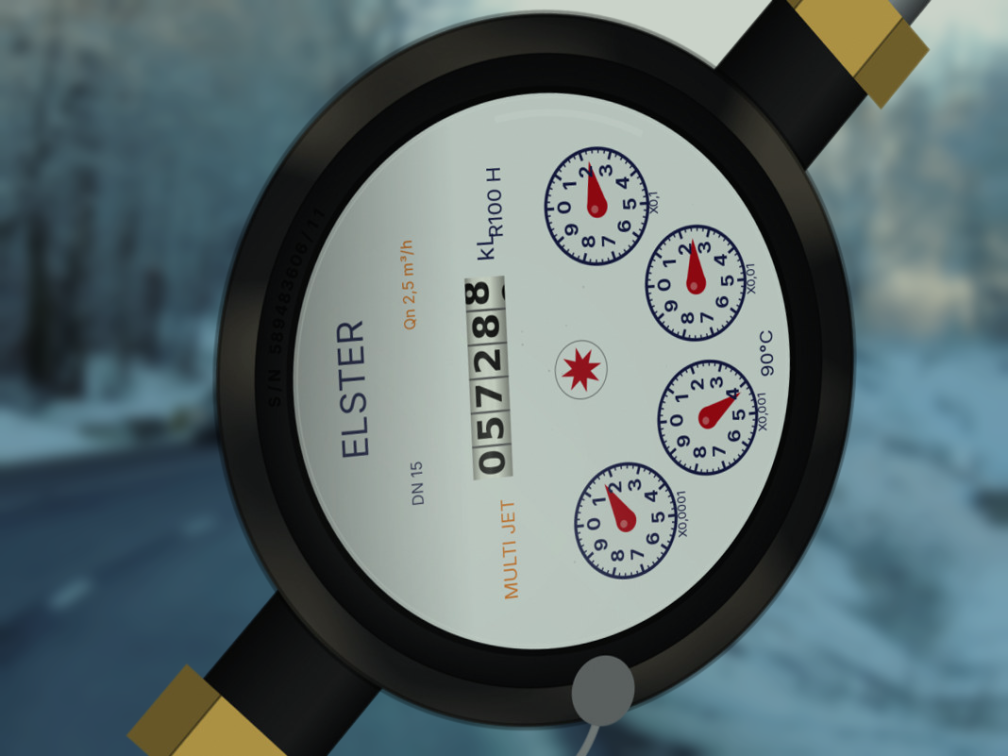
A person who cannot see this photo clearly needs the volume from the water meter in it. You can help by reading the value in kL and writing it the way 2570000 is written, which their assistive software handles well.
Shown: 57288.2241
